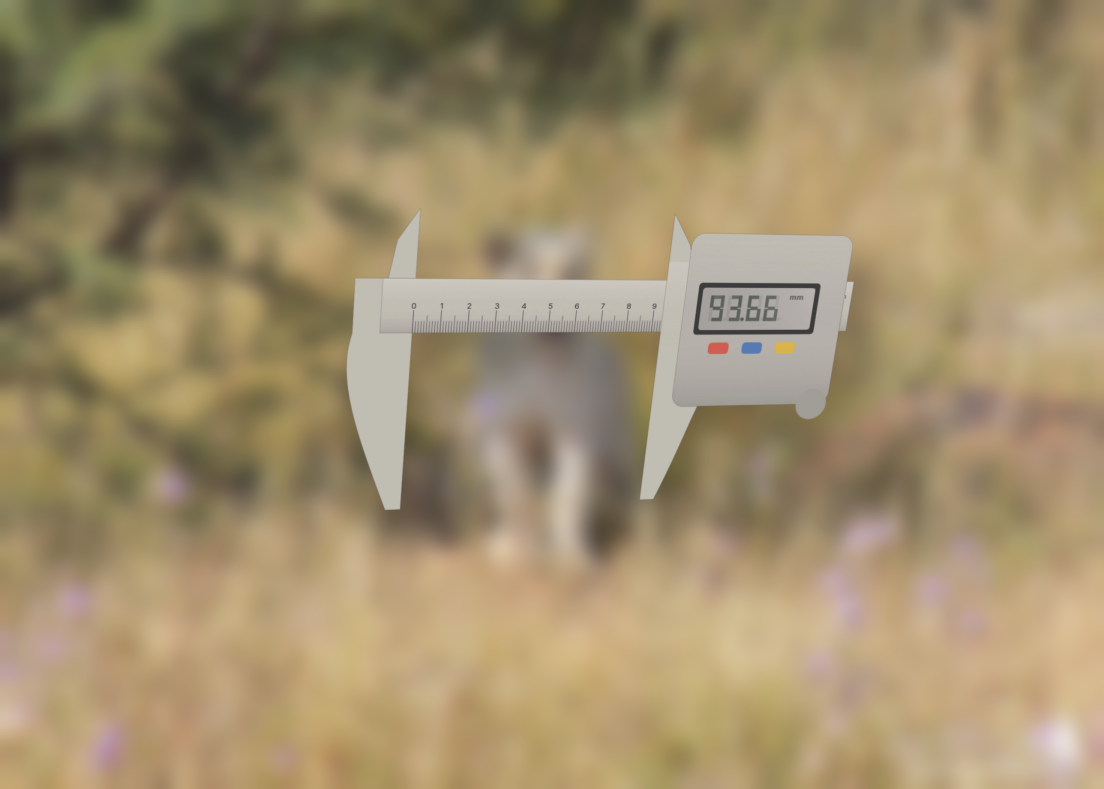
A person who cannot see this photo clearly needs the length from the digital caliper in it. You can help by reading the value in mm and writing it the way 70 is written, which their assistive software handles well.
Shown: 93.66
